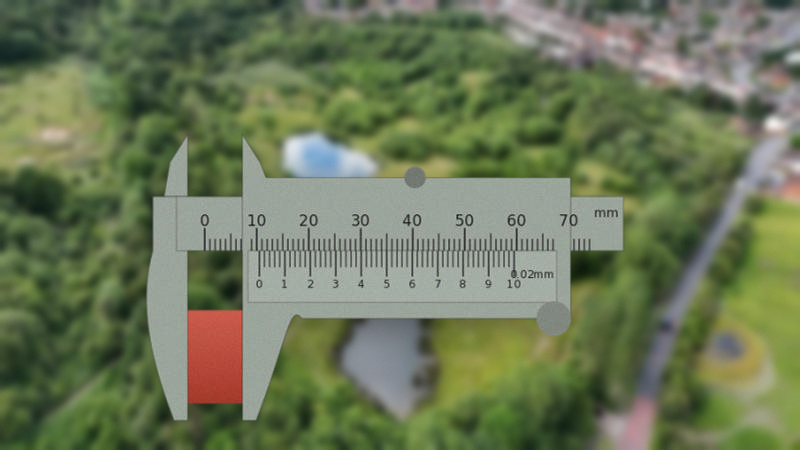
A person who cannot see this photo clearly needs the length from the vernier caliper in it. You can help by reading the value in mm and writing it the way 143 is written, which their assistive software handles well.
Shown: 10.5
